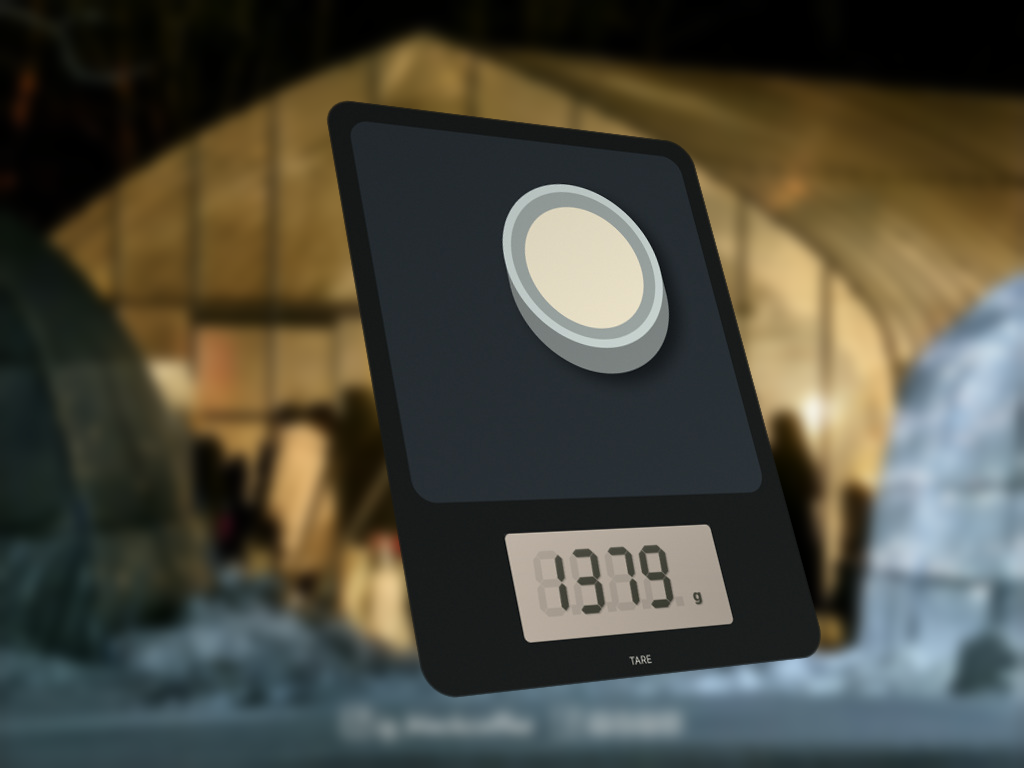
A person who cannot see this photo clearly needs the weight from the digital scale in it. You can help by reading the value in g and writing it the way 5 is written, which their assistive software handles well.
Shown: 1379
